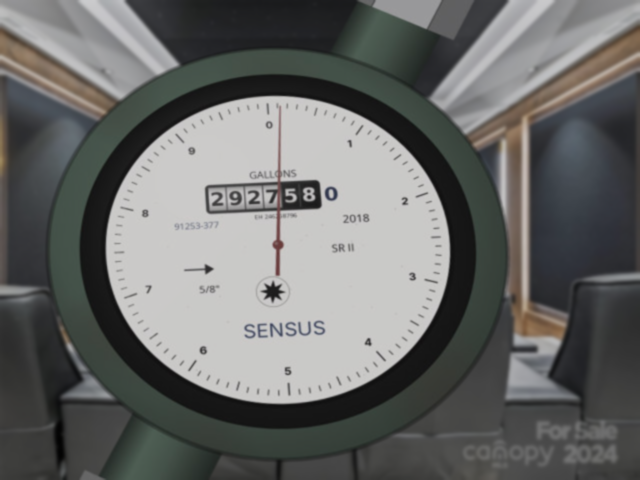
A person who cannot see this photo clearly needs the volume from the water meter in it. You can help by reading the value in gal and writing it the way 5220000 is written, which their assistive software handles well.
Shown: 2927580.1
